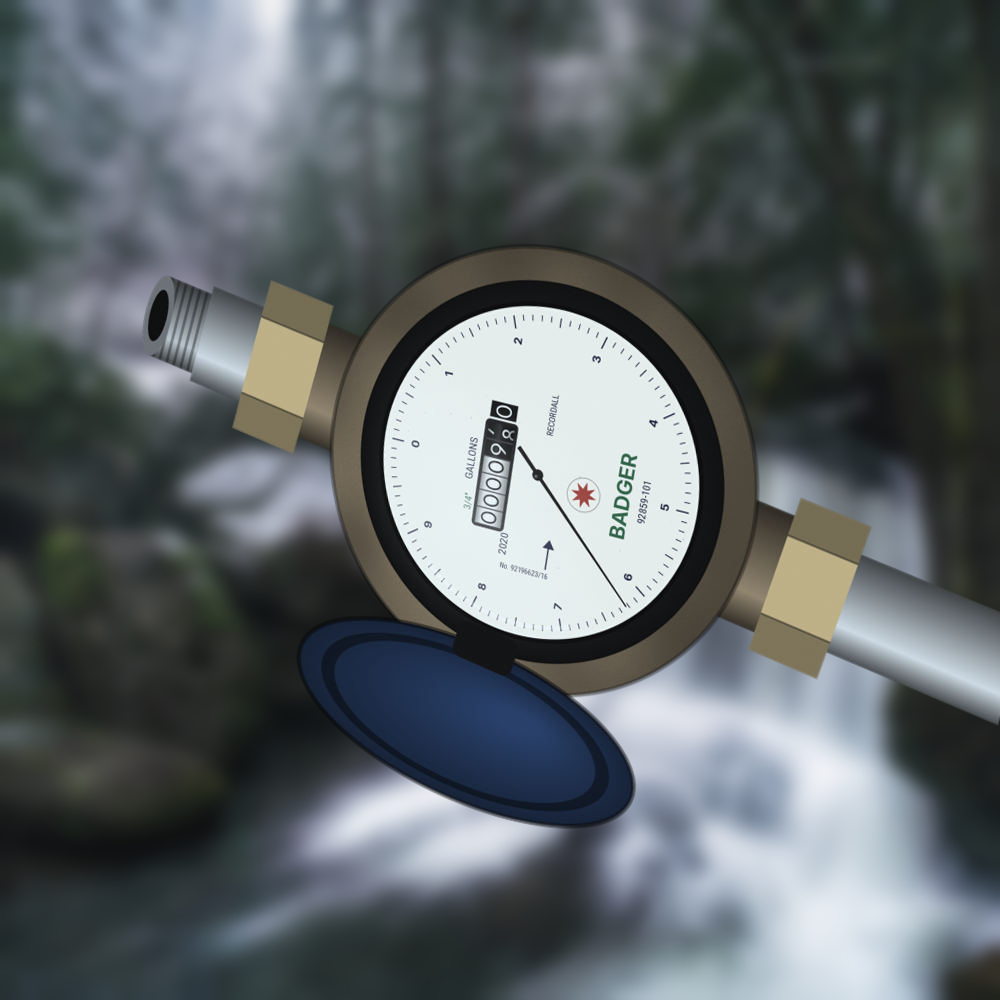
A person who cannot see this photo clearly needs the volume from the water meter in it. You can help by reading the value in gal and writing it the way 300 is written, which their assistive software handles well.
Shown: 976.2
